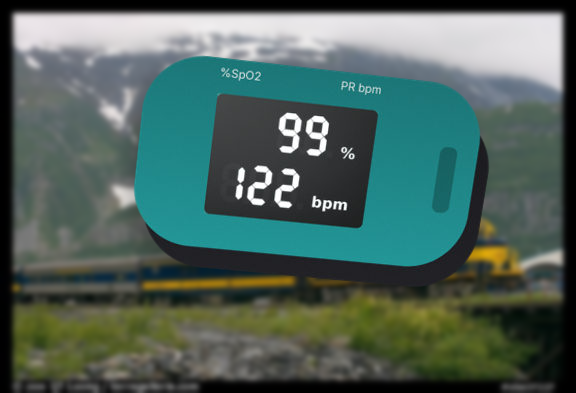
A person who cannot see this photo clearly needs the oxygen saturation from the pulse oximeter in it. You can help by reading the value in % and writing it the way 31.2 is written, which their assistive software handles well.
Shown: 99
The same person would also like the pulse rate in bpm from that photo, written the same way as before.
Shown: 122
